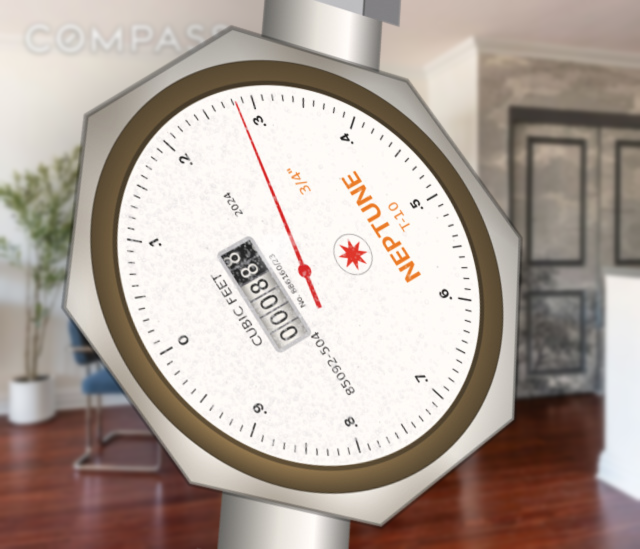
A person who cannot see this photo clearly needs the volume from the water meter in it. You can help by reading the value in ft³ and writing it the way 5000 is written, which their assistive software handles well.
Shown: 888.28
